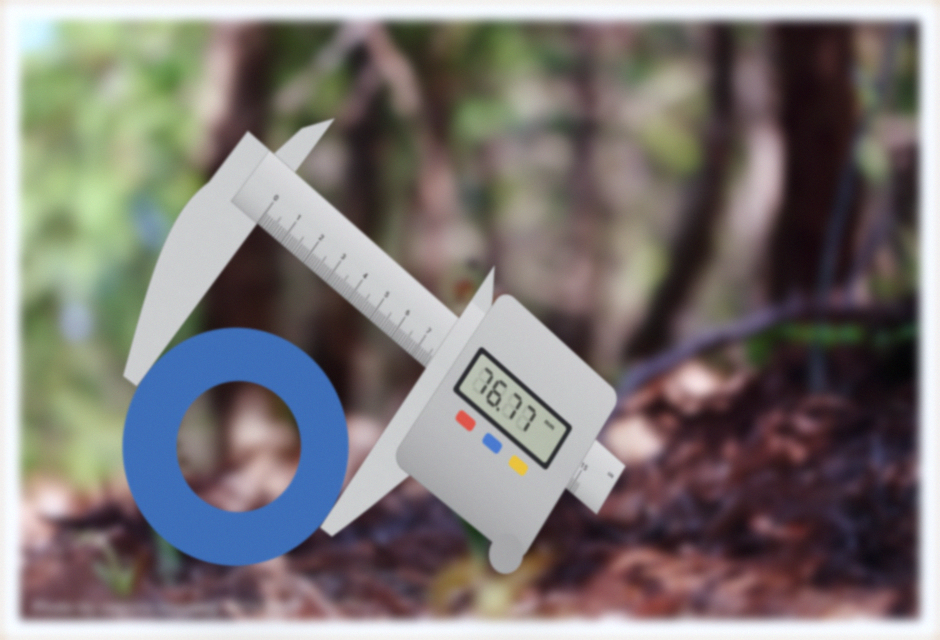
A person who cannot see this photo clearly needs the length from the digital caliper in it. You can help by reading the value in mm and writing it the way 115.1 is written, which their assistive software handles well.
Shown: 76.77
